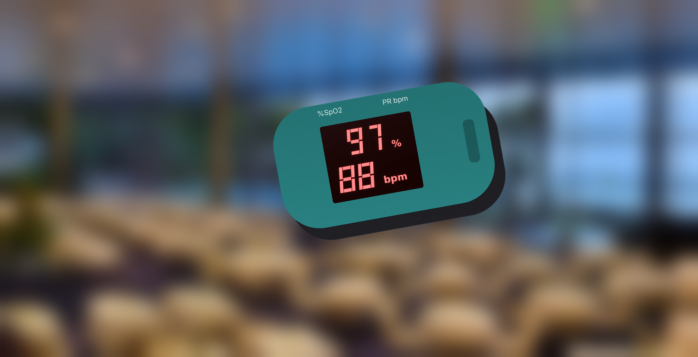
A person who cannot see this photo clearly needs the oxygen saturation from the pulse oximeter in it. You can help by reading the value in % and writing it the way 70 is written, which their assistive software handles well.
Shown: 97
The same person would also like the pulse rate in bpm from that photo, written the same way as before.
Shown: 88
